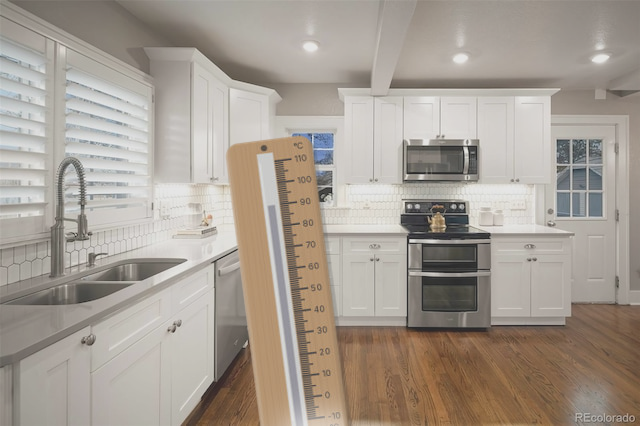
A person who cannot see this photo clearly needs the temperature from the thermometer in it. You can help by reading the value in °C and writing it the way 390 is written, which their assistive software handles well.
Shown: 90
